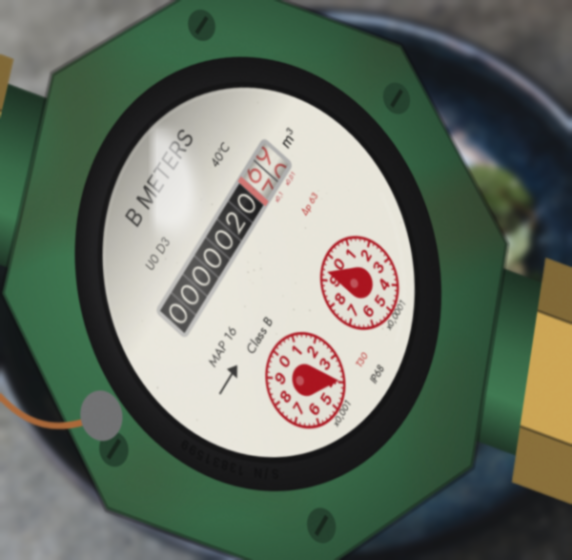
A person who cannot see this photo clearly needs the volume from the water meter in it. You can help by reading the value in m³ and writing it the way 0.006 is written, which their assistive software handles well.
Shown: 20.6939
